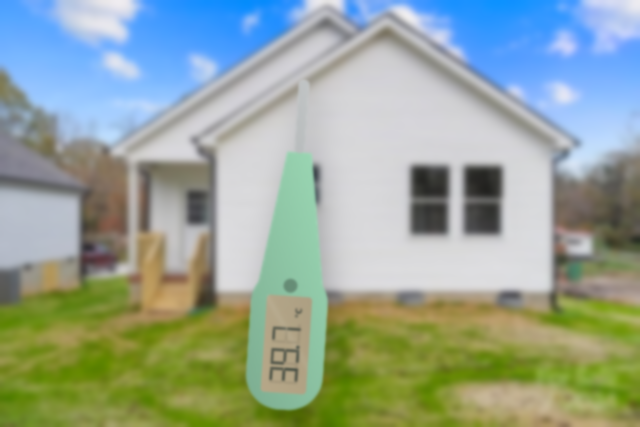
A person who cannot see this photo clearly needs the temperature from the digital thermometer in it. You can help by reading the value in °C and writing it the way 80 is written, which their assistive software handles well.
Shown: 39.7
